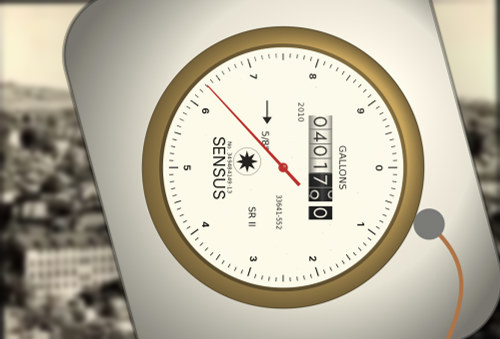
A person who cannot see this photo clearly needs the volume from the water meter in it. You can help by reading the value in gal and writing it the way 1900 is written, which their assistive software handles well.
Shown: 401786.3
